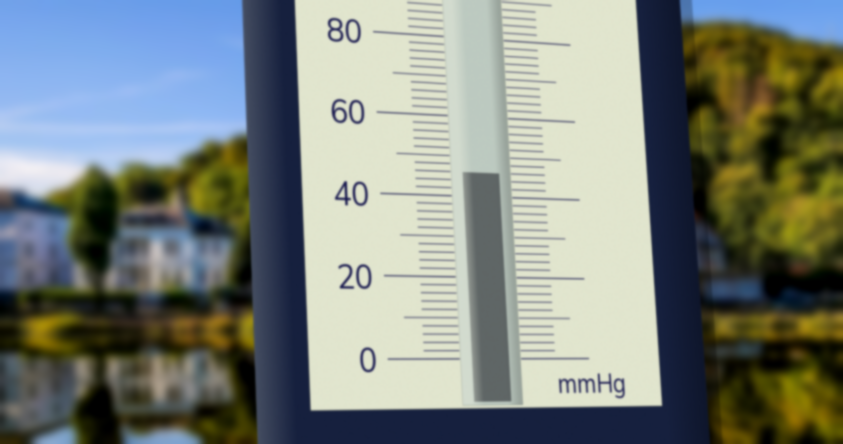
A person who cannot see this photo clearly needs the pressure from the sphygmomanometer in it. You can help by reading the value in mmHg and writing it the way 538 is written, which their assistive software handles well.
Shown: 46
